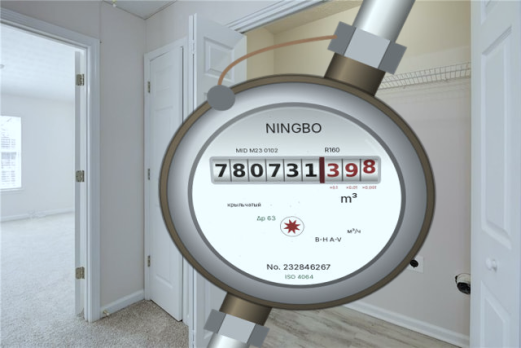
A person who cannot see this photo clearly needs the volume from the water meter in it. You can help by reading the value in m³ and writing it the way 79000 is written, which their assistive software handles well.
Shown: 780731.398
